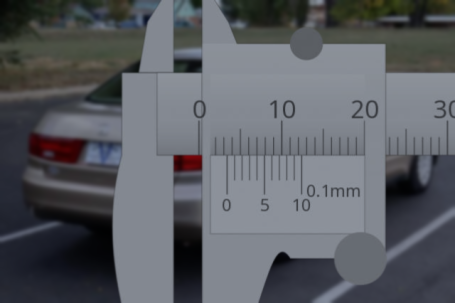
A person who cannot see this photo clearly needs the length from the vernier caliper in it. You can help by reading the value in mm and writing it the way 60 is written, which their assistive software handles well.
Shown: 3.4
